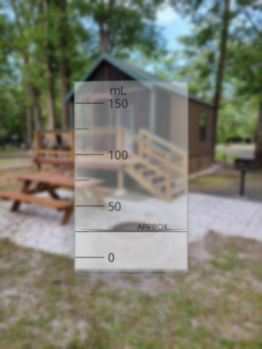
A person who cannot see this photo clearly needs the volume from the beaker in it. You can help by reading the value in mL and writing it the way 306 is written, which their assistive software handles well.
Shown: 25
